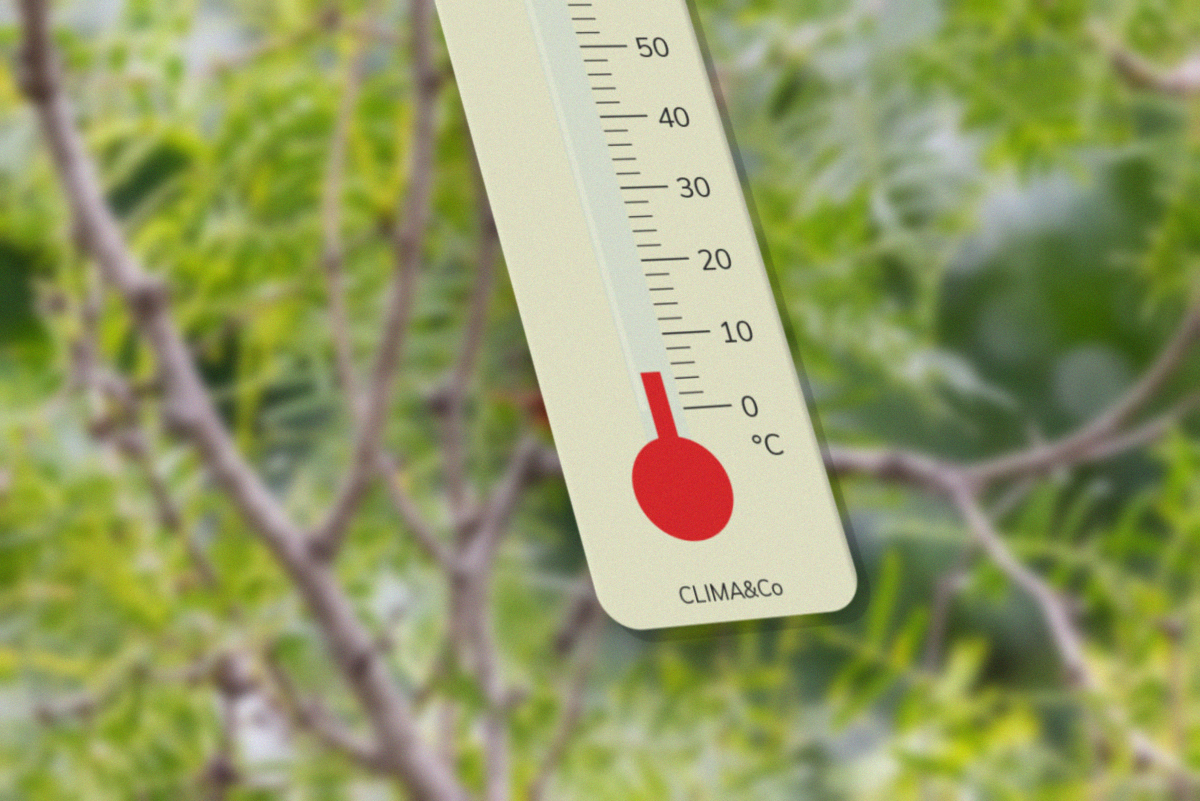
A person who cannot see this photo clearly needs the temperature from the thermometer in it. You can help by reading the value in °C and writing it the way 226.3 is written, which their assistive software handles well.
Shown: 5
